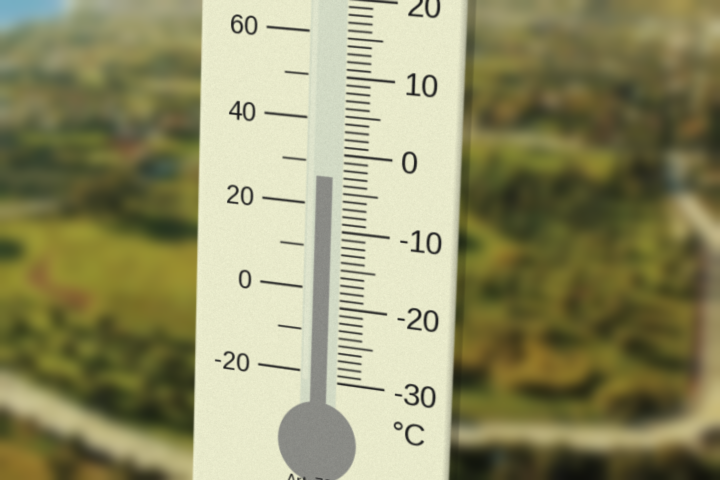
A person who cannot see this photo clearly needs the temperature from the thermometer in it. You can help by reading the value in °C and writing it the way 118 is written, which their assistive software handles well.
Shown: -3
